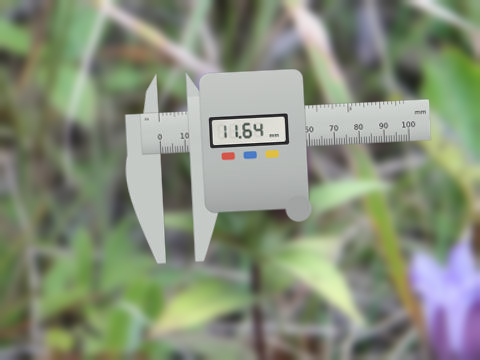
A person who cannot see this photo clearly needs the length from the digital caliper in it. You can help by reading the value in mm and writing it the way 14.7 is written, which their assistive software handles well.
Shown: 11.64
